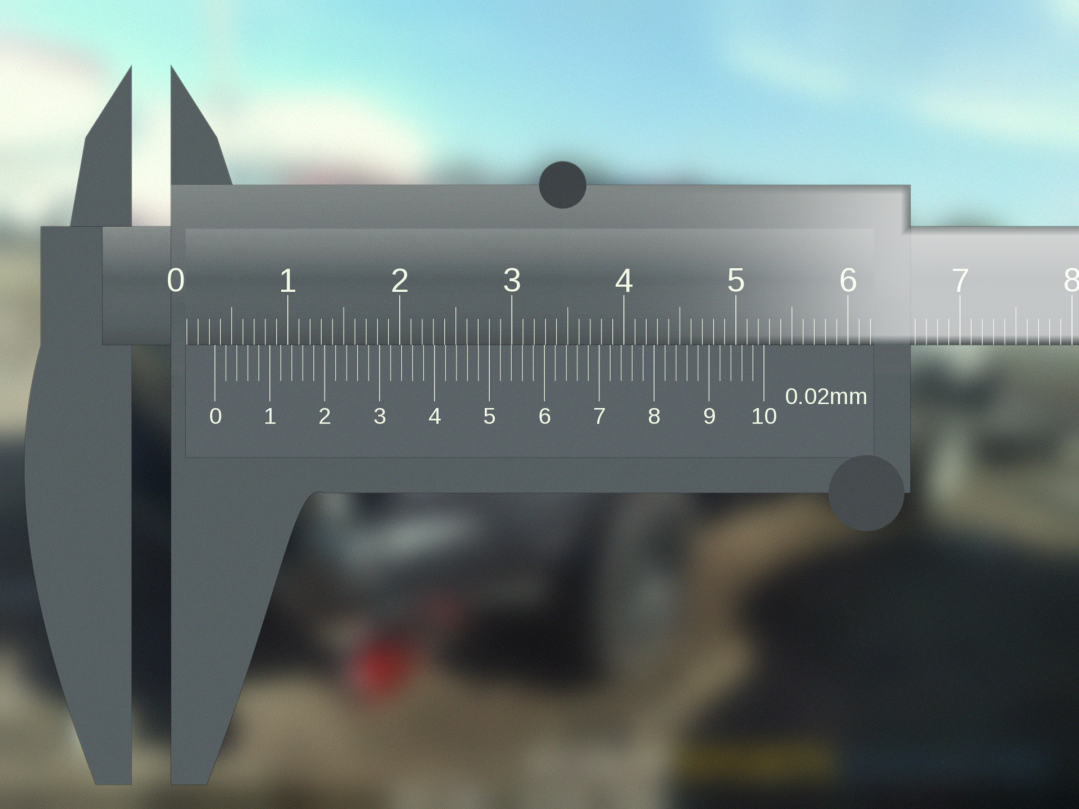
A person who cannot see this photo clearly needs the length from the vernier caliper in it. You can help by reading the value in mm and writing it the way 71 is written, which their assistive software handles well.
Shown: 3.5
